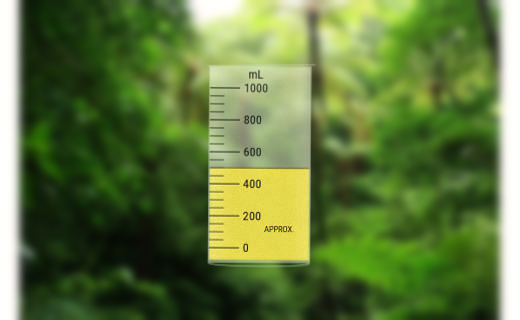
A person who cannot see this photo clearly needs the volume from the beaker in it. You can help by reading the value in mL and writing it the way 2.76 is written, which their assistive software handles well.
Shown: 500
